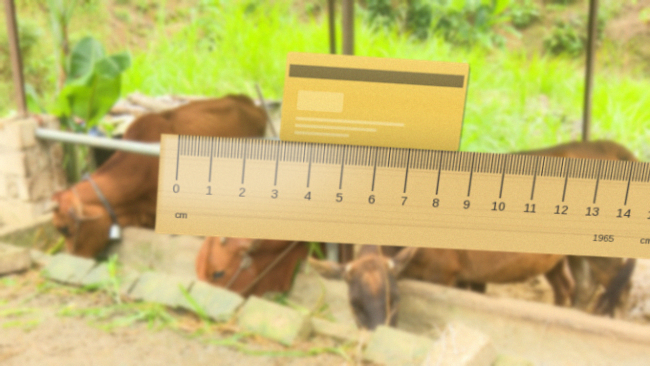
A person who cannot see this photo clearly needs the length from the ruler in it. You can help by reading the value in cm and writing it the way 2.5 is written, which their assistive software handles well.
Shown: 5.5
